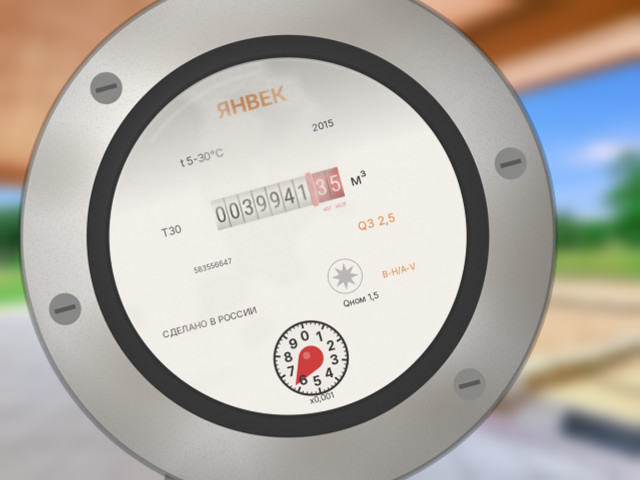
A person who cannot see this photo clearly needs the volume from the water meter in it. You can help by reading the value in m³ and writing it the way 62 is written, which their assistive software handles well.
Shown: 39941.356
